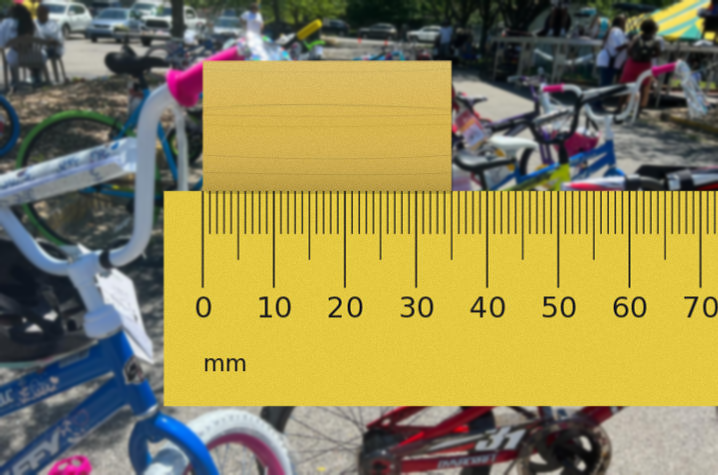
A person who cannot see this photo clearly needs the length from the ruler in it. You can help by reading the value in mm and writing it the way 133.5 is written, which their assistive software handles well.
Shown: 35
